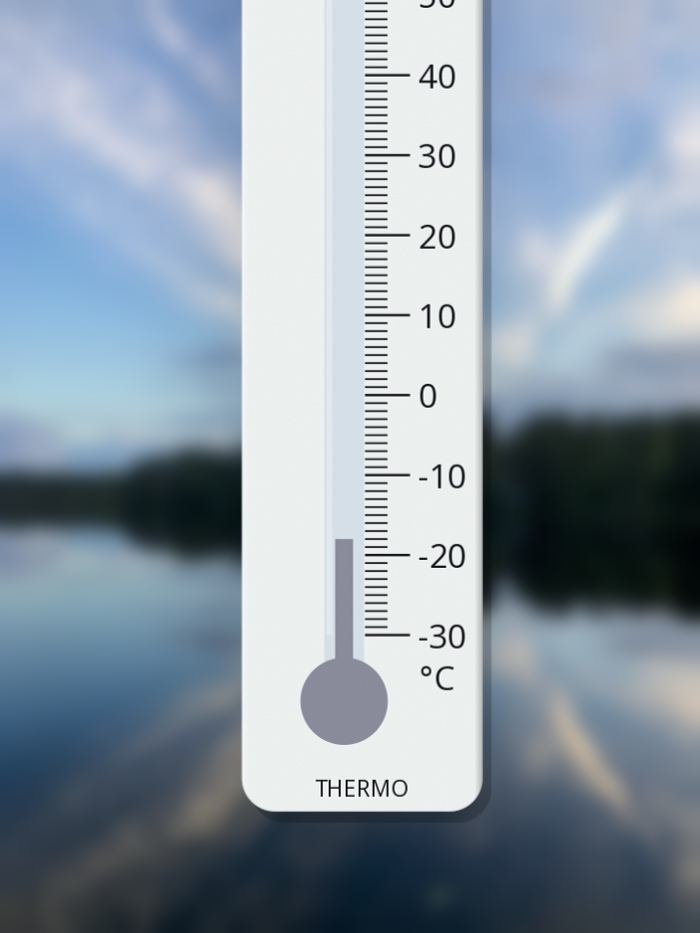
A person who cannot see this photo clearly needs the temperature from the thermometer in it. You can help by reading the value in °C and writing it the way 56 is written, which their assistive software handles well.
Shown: -18
